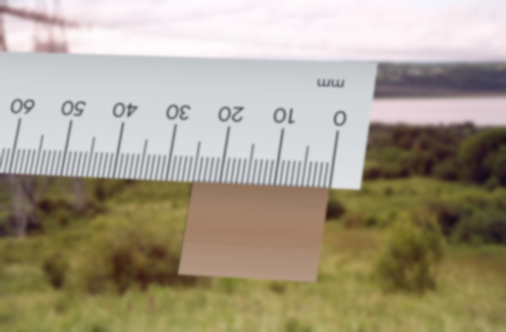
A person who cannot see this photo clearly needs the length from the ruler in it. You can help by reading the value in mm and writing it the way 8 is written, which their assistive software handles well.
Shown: 25
